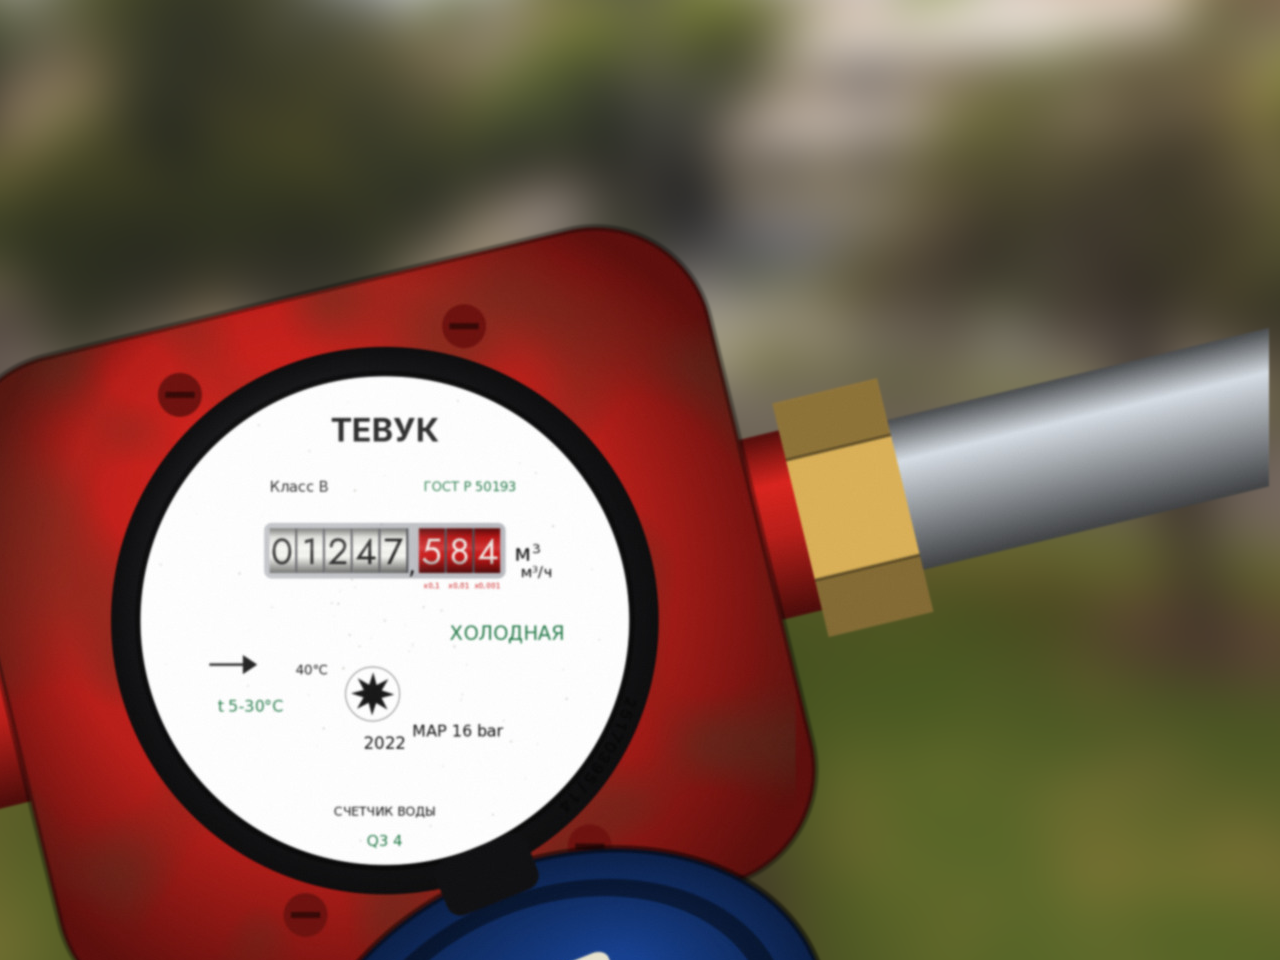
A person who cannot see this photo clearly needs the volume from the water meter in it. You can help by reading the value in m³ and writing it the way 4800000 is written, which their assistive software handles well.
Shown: 1247.584
